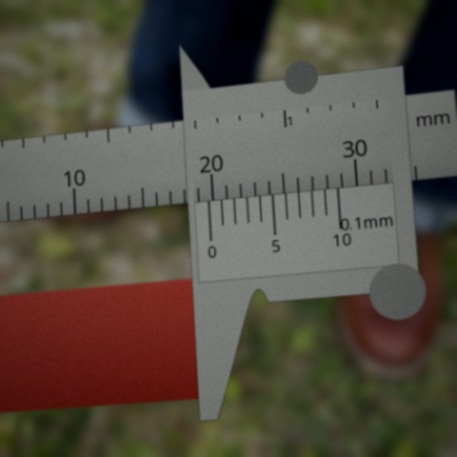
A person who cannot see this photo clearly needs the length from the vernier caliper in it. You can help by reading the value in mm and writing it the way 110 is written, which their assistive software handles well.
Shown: 19.7
